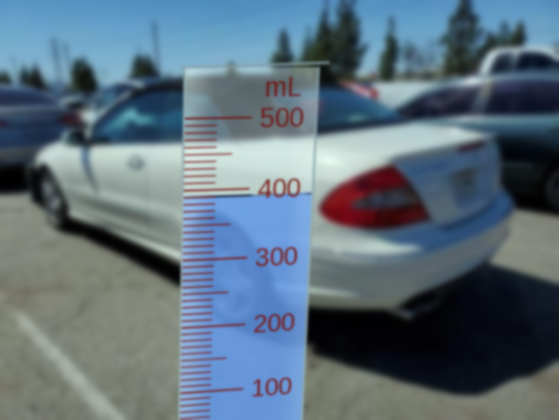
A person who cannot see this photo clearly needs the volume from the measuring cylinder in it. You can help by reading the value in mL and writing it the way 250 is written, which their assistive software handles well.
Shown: 390
